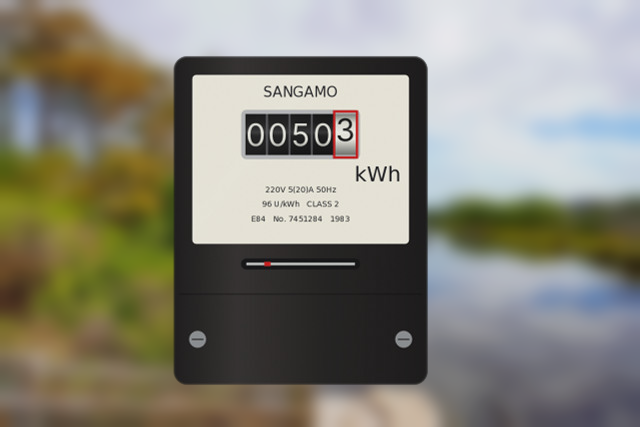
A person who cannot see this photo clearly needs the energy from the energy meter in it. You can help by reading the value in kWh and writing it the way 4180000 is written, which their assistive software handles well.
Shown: 50.3
